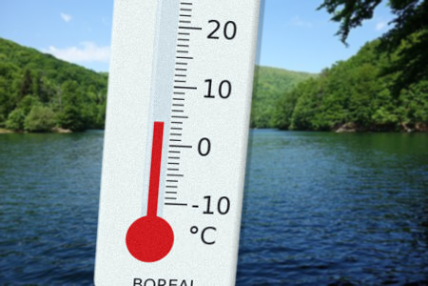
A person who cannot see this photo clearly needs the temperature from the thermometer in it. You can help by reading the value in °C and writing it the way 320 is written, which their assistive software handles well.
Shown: 4
